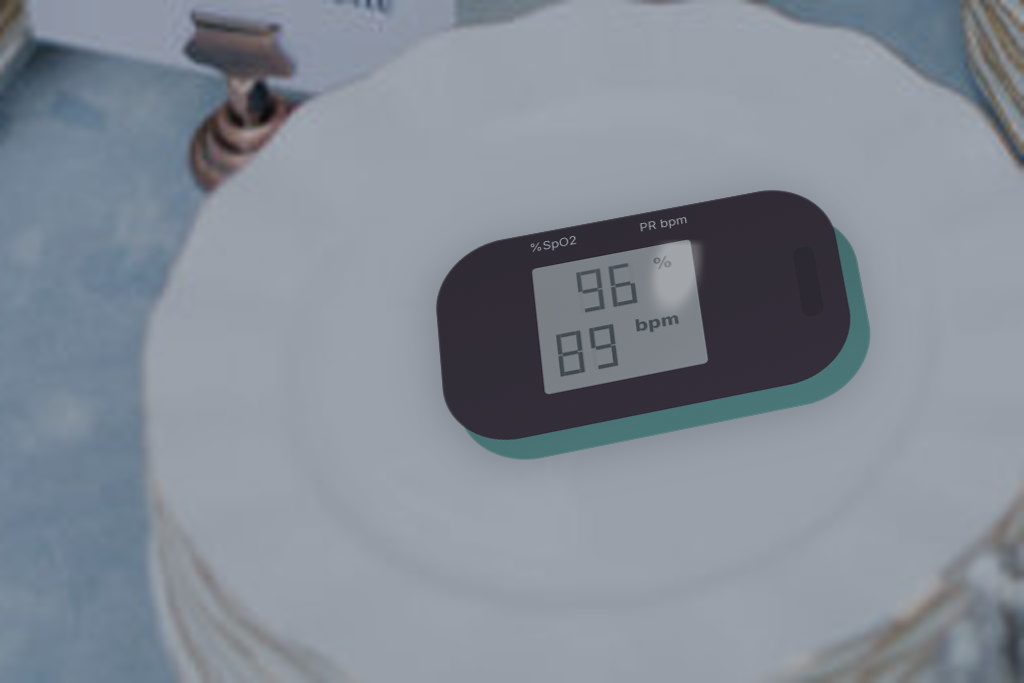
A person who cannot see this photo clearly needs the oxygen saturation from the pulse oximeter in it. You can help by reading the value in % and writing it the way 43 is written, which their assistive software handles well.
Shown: 96
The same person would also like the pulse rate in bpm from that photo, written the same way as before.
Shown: 89
